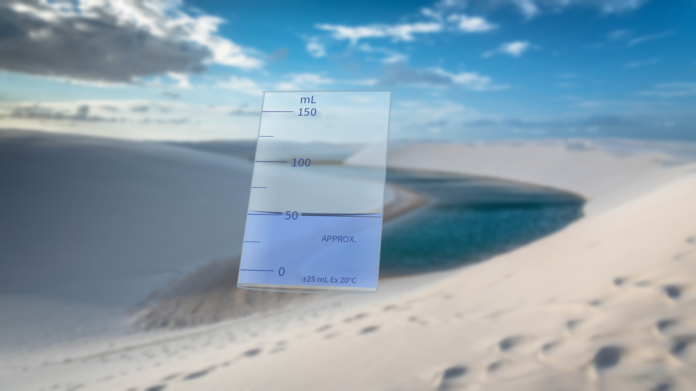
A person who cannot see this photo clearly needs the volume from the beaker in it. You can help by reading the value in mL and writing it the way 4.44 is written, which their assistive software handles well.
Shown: 50
